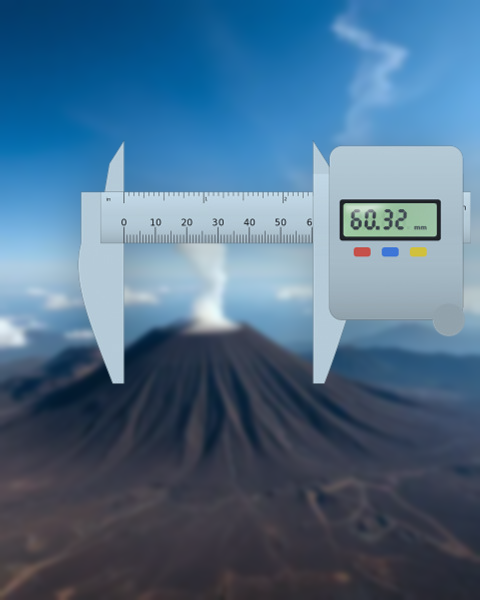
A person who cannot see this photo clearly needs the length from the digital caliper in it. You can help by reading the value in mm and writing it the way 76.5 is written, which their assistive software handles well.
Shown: 60.32
